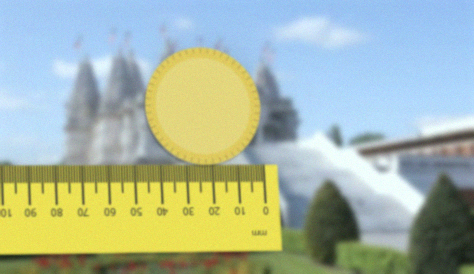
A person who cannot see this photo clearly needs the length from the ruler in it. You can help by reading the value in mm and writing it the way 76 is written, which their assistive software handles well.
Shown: 45
